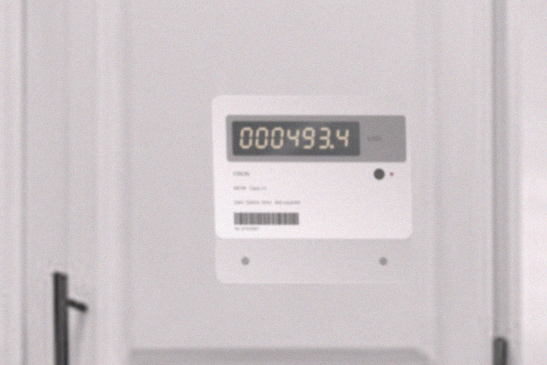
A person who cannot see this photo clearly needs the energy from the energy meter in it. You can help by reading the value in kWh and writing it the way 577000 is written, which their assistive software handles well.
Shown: 493.4
